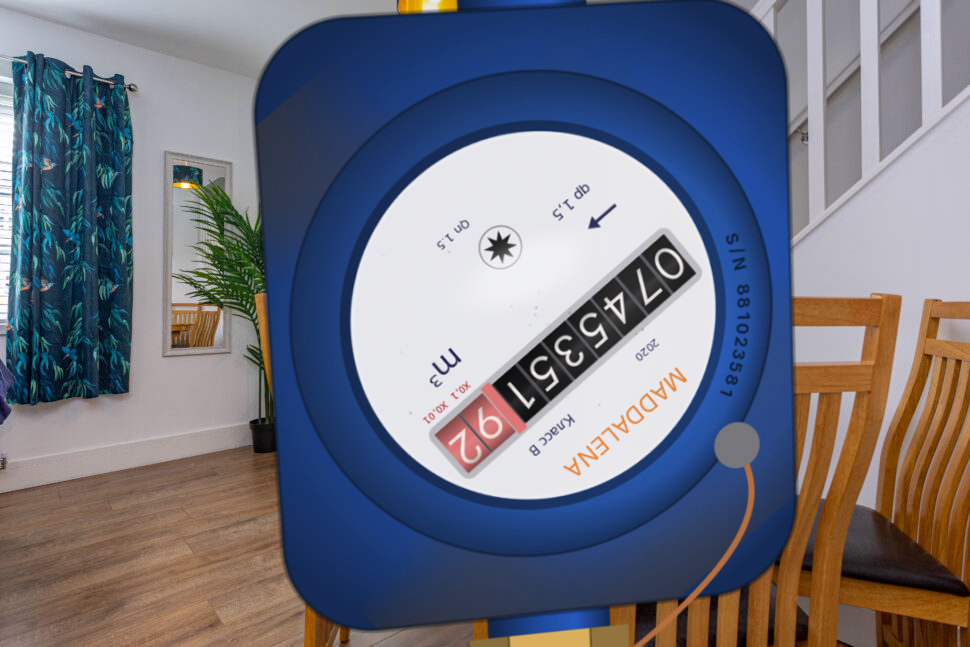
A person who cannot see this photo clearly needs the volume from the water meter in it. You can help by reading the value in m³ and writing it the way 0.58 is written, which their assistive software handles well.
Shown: 745351.92
